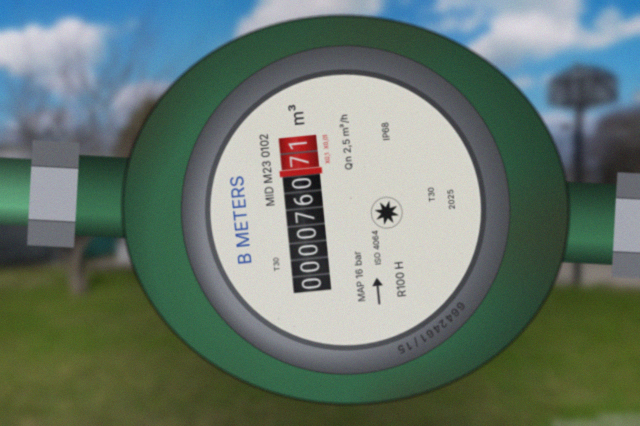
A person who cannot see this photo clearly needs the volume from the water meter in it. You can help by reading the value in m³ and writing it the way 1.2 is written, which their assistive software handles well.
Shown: 760.71
